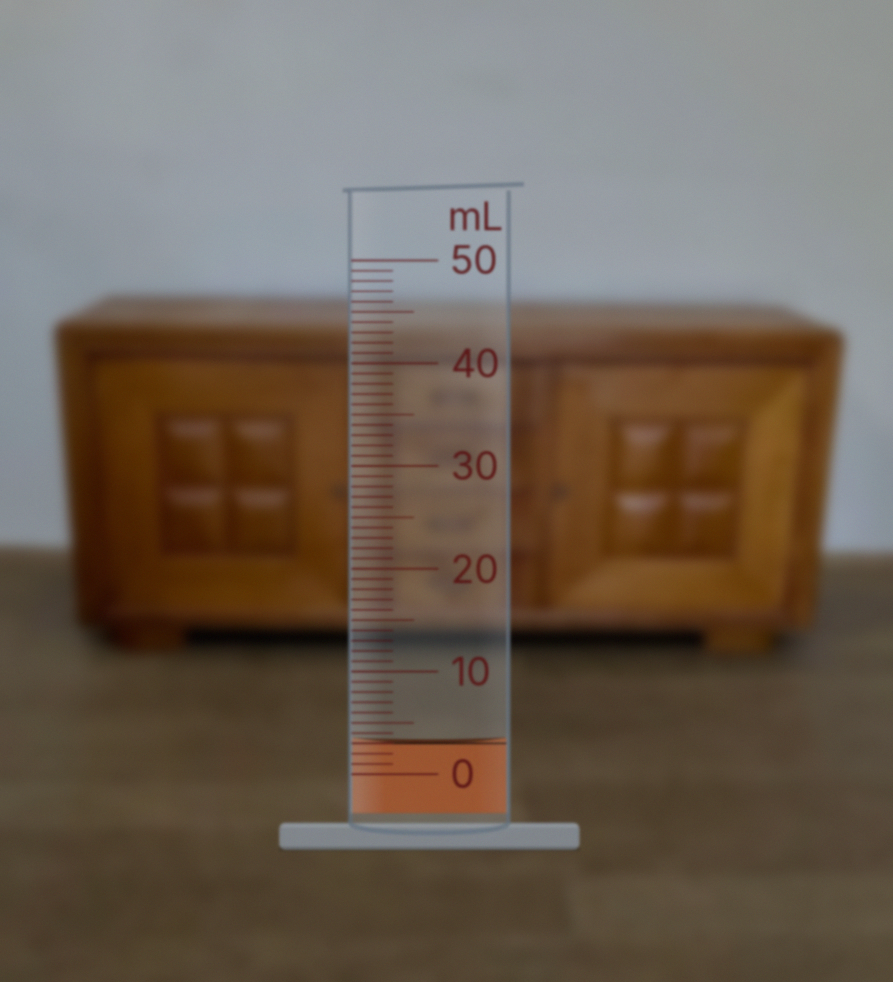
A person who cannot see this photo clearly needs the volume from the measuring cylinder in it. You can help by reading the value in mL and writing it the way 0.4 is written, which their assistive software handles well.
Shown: 3
